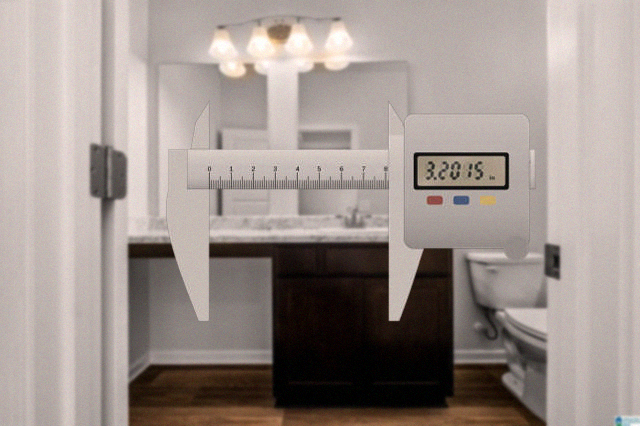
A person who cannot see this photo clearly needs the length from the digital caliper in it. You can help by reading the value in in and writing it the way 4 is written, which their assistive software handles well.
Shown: 3.2015
